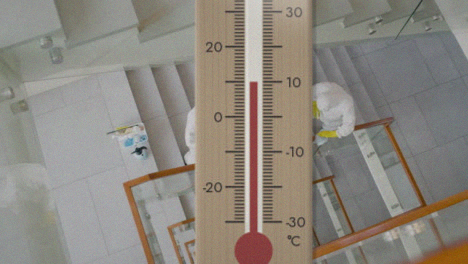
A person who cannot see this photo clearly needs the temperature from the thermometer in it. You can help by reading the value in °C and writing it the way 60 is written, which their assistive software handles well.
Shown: 10
